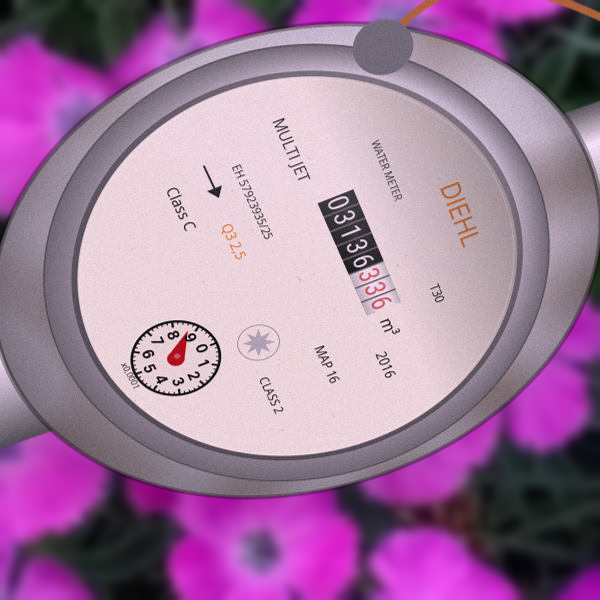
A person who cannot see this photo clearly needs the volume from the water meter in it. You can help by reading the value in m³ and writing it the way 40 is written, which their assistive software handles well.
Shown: 3136.3368
